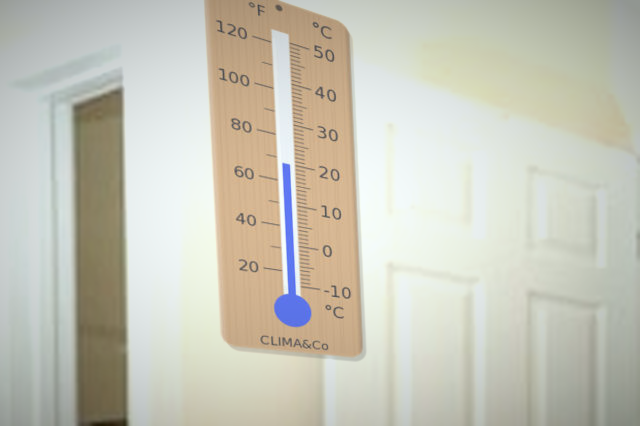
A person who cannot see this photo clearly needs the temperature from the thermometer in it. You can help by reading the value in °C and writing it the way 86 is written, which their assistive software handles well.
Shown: 20
